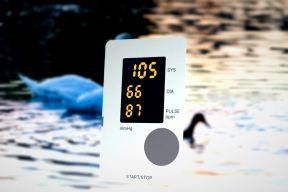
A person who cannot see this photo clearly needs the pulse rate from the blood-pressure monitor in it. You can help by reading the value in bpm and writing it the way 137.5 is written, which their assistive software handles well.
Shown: 87
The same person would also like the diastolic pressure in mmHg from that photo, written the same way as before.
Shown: 66
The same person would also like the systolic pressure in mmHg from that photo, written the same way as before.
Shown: 105
